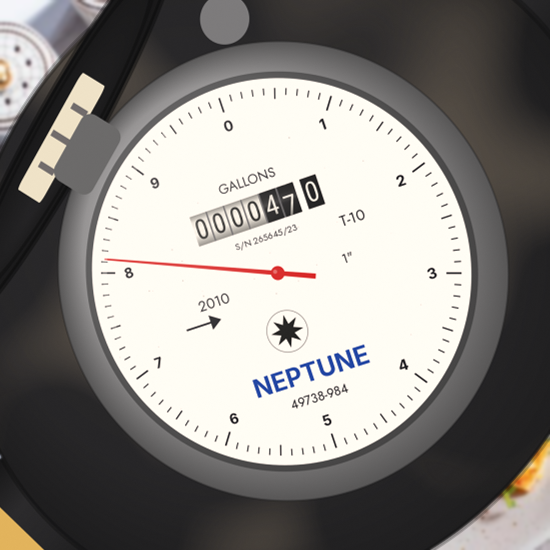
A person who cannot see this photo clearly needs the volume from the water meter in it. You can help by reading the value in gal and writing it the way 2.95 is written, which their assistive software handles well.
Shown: 468.1
